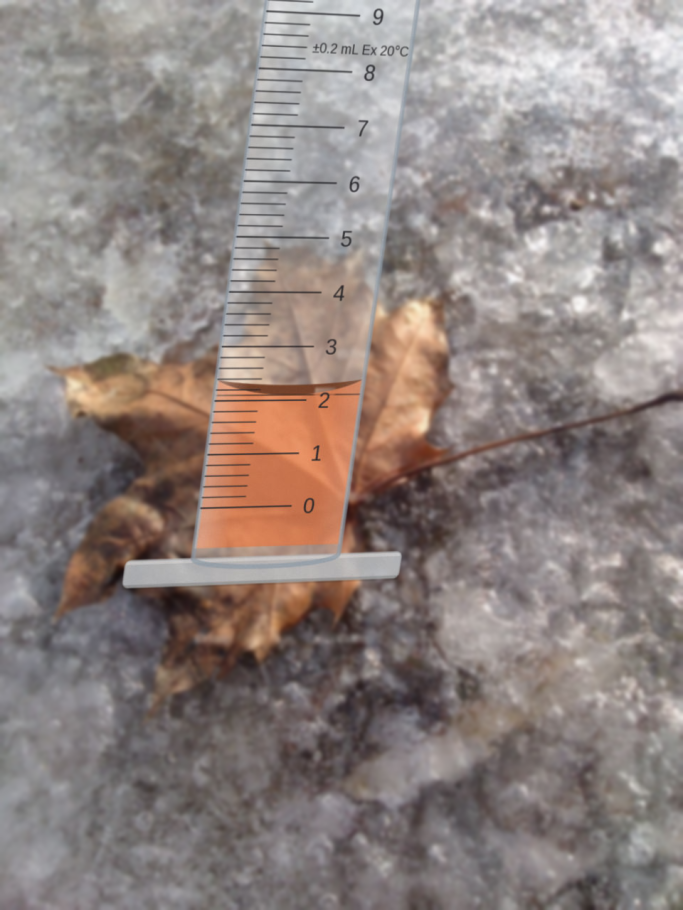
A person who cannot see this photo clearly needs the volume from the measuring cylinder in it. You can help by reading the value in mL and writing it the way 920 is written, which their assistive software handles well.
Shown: 2.1
